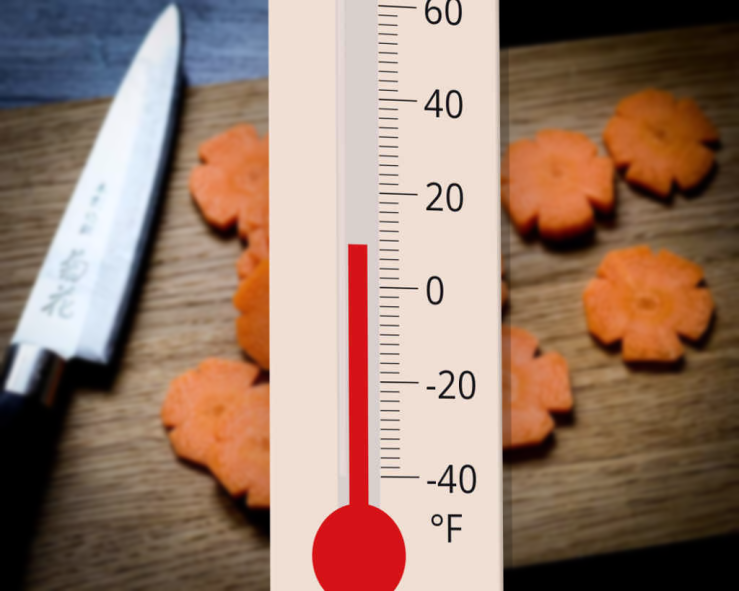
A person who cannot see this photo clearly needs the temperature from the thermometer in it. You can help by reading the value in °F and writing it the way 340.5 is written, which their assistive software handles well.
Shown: 9
